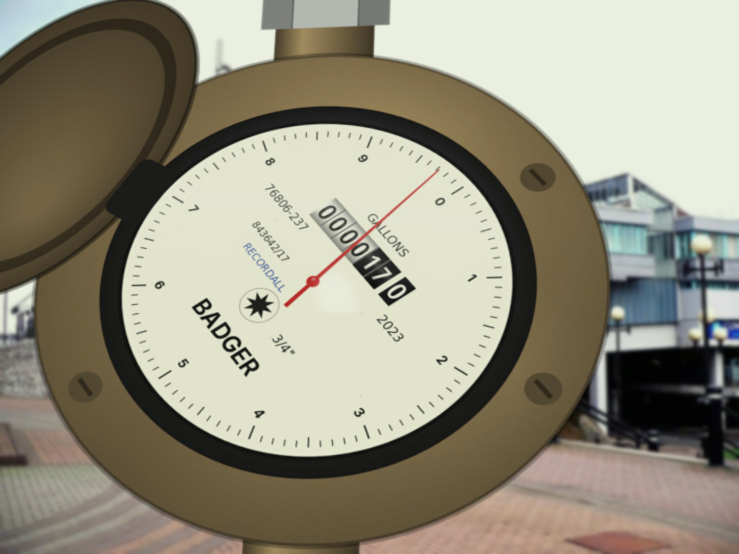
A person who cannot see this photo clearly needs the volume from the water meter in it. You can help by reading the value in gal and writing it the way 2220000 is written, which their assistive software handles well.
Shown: 169.7
